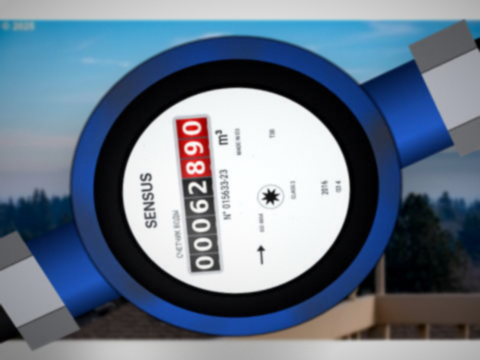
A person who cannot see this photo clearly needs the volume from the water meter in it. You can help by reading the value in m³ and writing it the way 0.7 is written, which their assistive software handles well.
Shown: 62.890
